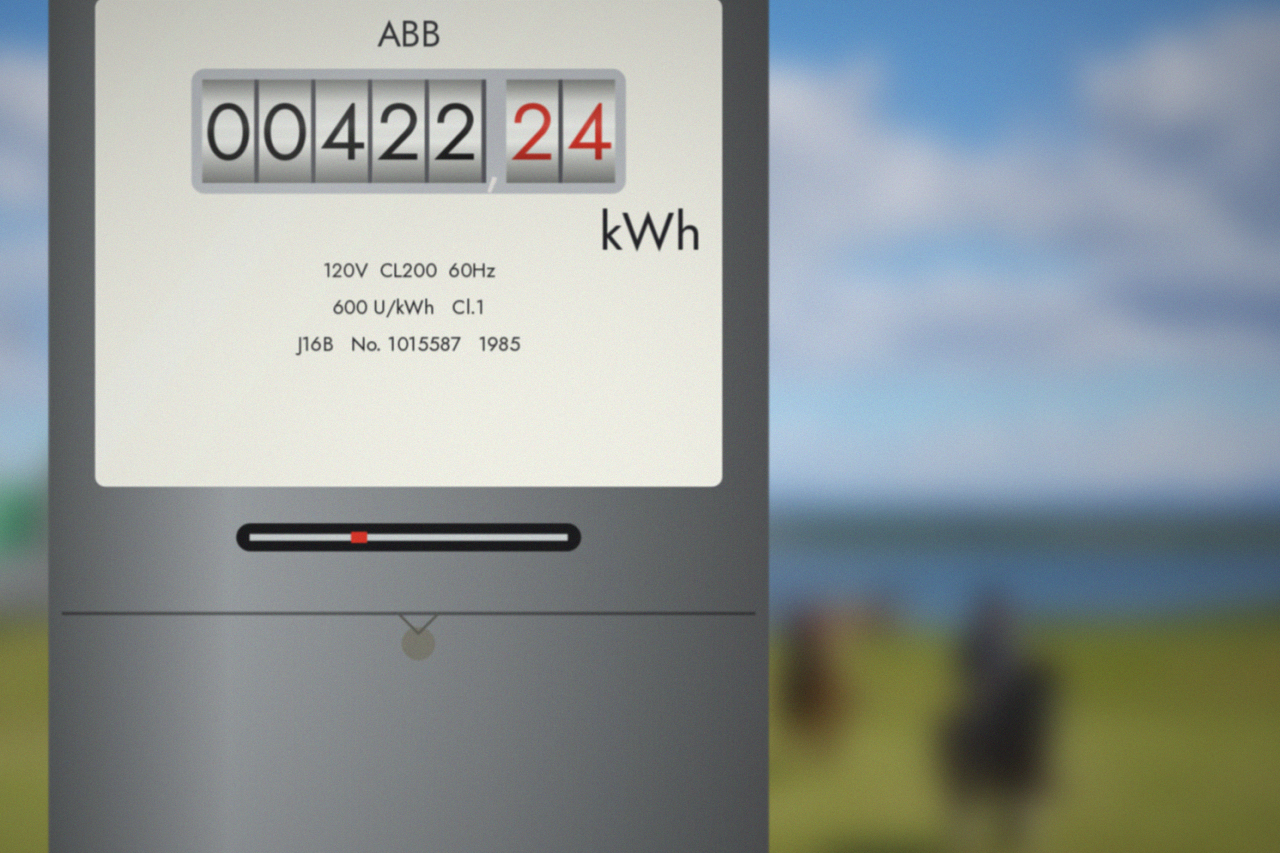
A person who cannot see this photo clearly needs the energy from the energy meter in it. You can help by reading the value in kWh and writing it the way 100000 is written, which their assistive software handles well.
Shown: 422.24
